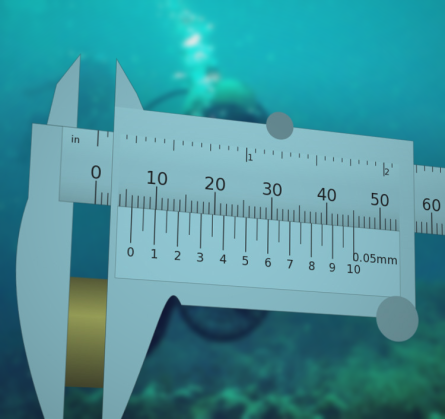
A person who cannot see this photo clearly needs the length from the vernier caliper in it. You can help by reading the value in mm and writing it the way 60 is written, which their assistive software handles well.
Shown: 6.0
